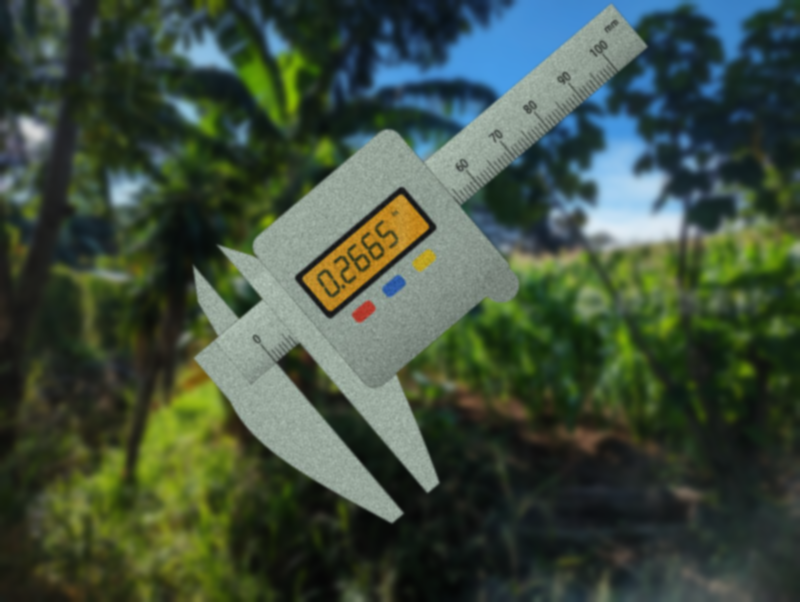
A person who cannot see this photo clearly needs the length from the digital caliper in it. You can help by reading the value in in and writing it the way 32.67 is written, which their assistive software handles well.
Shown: 0.2665
